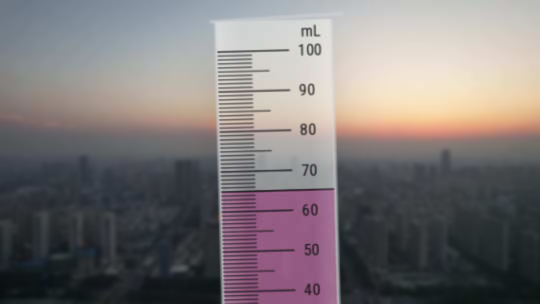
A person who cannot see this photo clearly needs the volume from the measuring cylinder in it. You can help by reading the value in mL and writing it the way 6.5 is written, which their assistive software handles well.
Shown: 65
